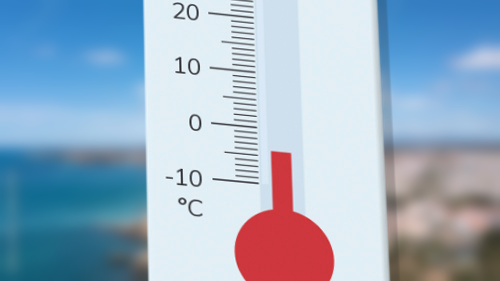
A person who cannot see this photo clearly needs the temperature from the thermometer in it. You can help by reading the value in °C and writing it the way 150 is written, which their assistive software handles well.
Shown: -4
